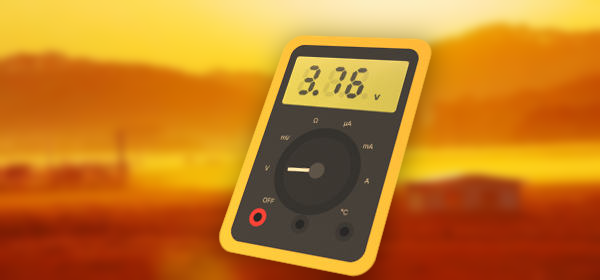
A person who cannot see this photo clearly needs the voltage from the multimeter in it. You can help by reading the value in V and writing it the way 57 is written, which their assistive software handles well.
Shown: 3.76
